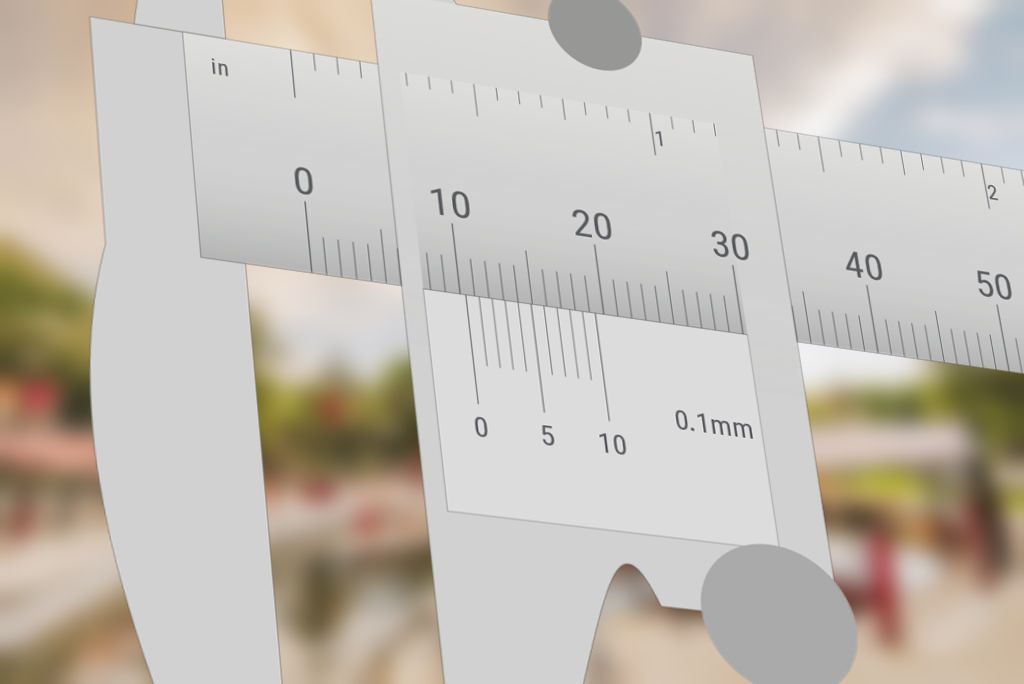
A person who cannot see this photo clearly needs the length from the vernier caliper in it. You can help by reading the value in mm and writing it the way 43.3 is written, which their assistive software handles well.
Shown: 10.4
